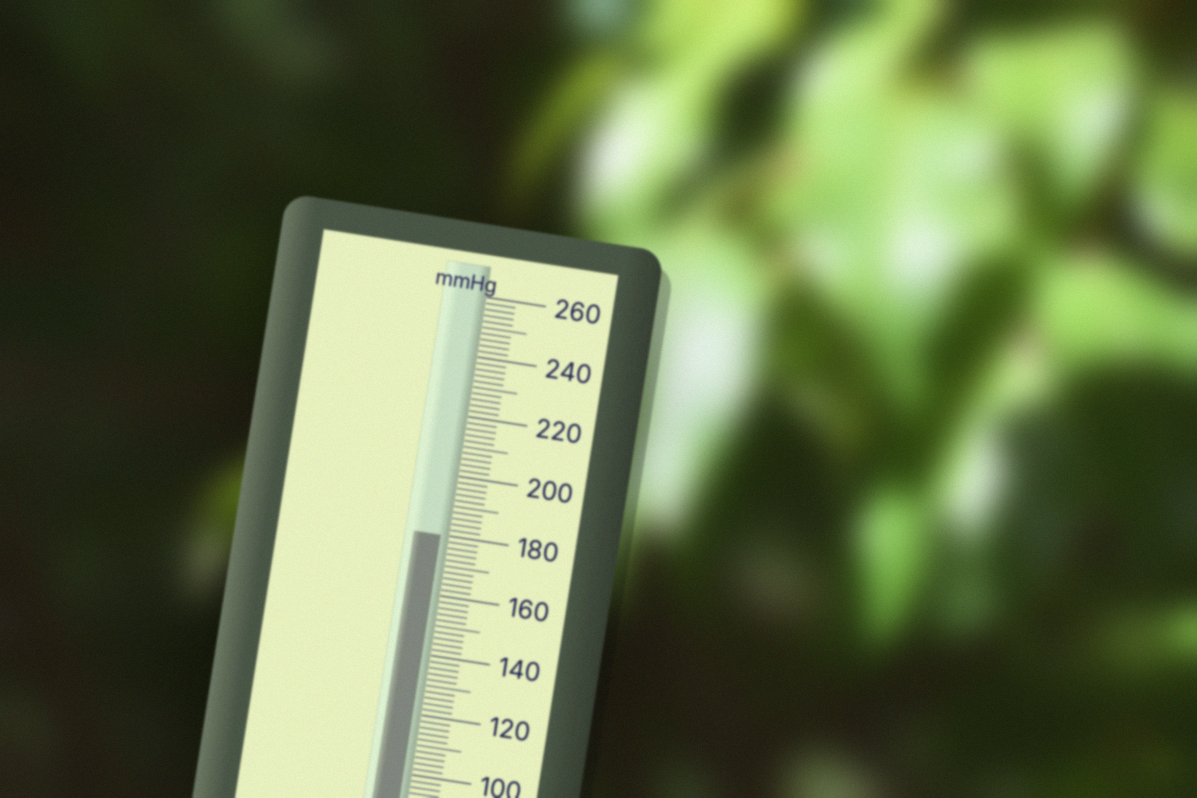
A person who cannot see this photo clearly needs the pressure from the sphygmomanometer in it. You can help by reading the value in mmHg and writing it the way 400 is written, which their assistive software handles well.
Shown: 180
